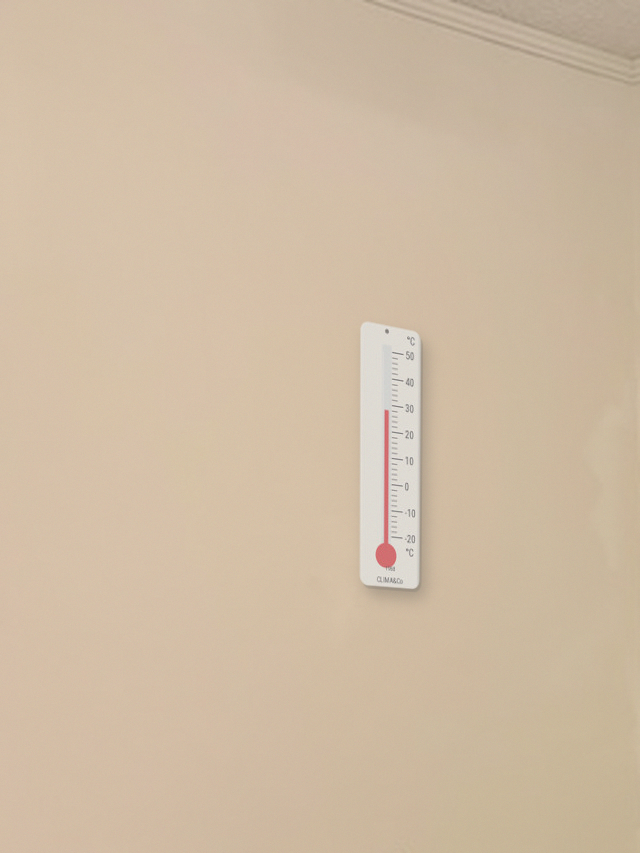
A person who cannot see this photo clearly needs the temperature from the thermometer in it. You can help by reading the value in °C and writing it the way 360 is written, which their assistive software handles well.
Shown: 28
